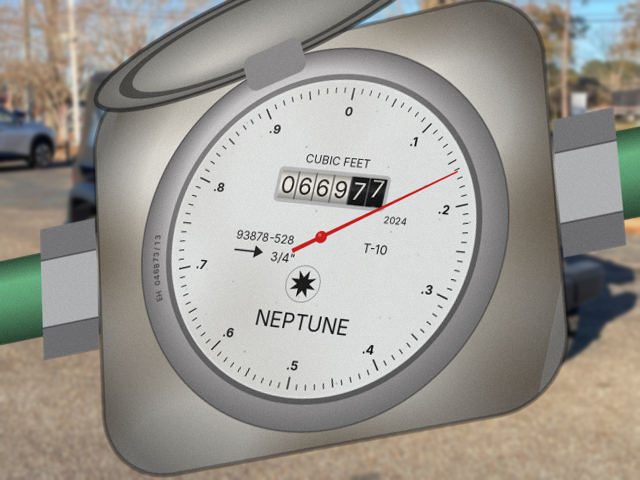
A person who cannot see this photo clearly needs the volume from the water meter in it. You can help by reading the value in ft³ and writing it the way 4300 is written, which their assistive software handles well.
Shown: 66977.16
